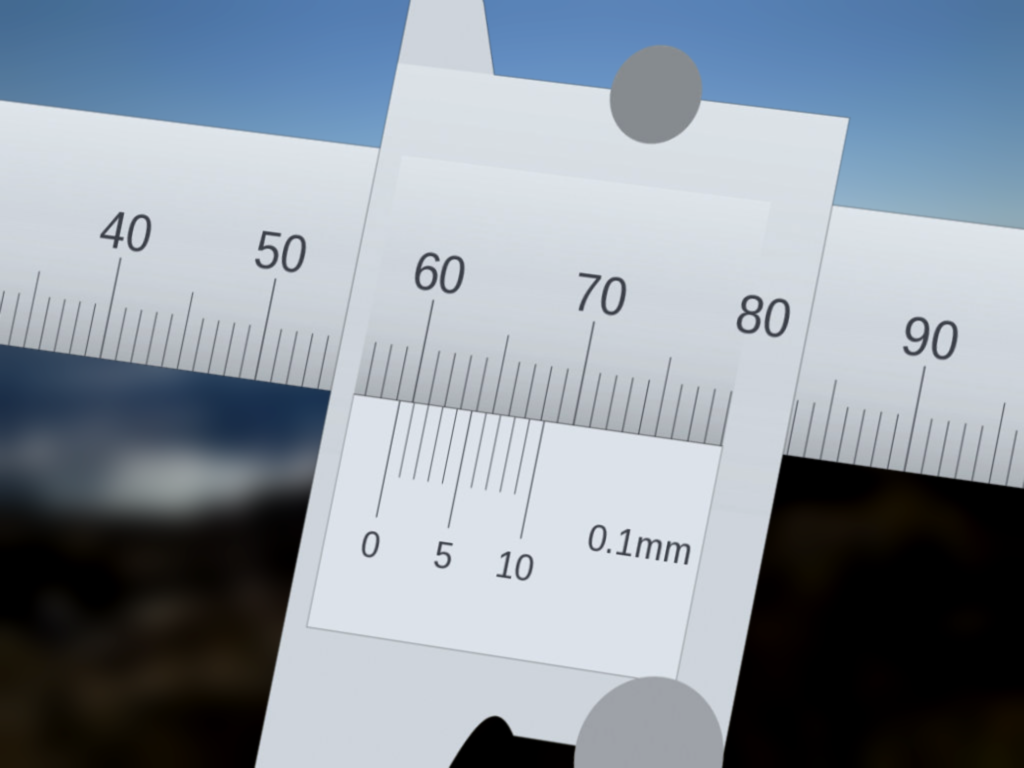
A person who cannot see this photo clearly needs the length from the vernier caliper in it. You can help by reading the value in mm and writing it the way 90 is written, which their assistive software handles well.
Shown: 59.2
